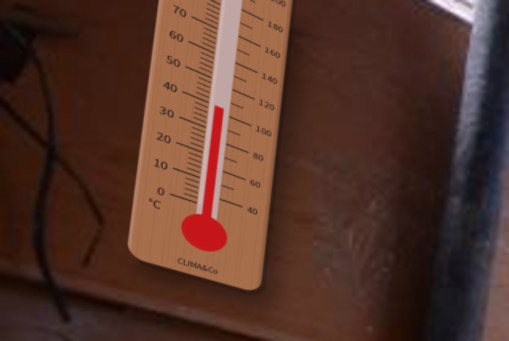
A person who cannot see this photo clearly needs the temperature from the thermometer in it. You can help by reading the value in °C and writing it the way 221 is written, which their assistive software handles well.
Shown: 40
